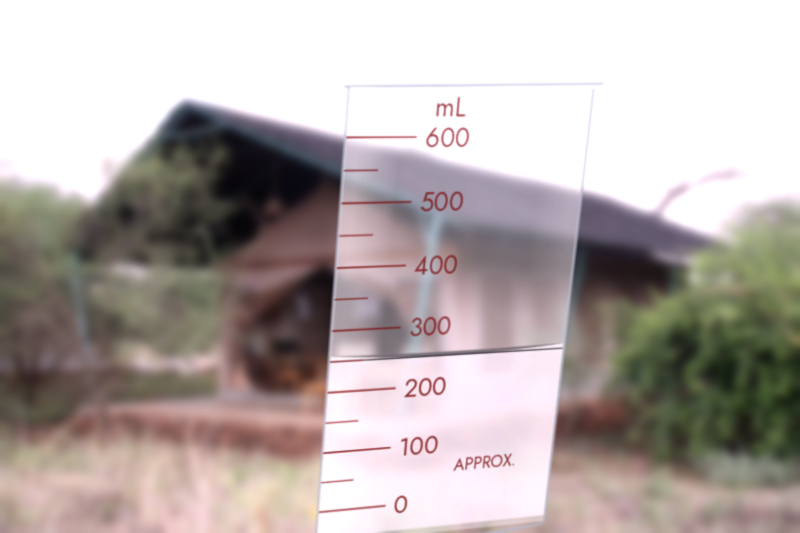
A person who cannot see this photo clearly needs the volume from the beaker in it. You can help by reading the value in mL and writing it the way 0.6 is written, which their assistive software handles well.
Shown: 250
